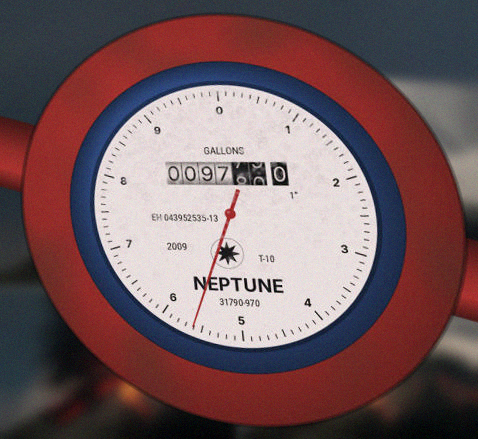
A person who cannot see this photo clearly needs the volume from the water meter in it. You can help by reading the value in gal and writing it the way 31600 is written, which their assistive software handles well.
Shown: 97795.6
